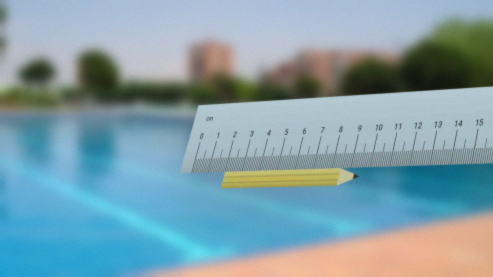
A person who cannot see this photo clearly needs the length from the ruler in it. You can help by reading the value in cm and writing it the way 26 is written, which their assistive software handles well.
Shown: 7.5
